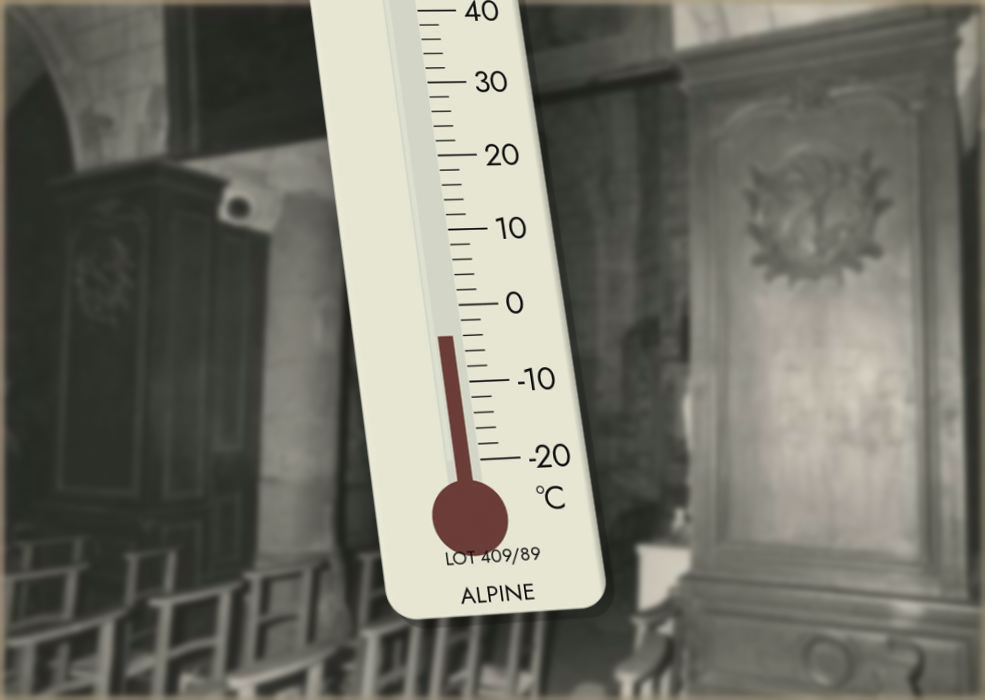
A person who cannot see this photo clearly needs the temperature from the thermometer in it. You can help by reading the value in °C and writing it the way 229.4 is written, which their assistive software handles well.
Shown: -4
